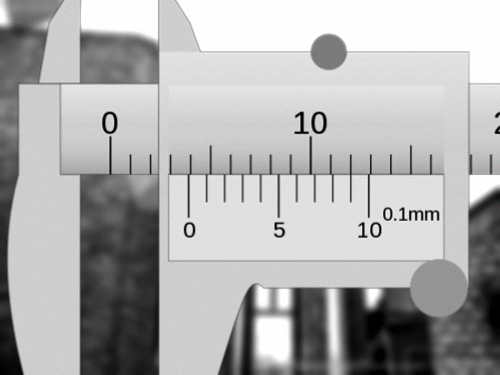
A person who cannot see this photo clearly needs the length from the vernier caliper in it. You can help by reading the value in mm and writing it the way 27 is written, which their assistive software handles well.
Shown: 3.9
